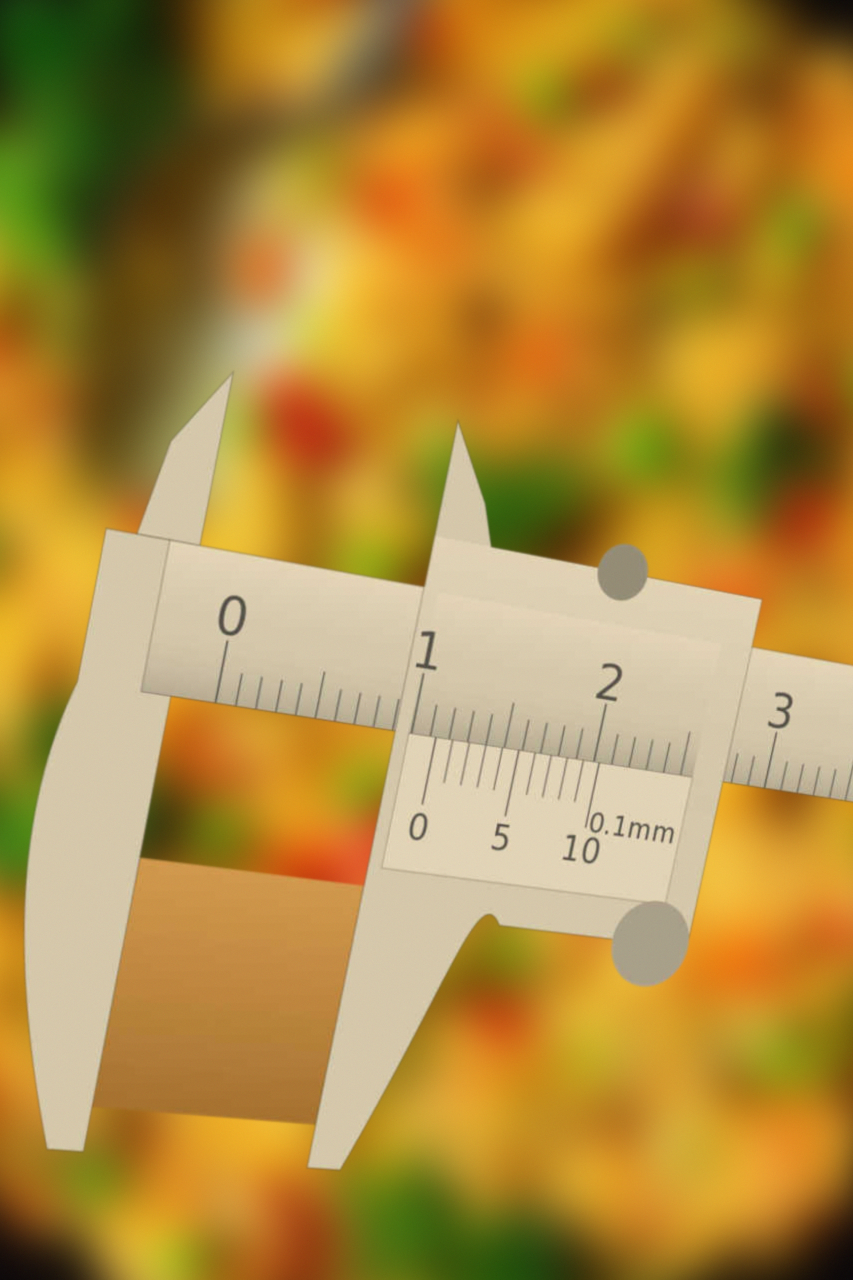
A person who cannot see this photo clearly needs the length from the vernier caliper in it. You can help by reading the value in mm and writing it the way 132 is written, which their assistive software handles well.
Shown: 11.3
